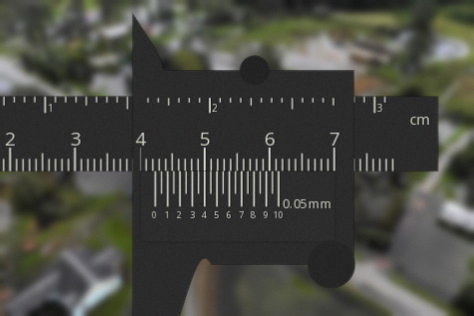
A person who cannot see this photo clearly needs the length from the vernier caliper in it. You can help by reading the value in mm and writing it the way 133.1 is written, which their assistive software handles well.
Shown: 42.4
